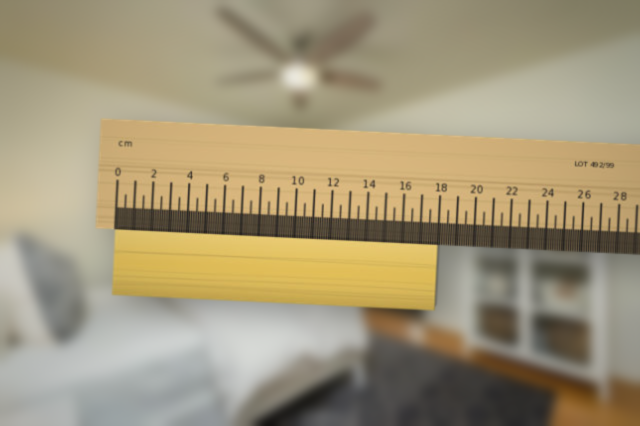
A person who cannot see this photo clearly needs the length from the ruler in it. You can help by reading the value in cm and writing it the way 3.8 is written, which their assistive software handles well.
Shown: 18
